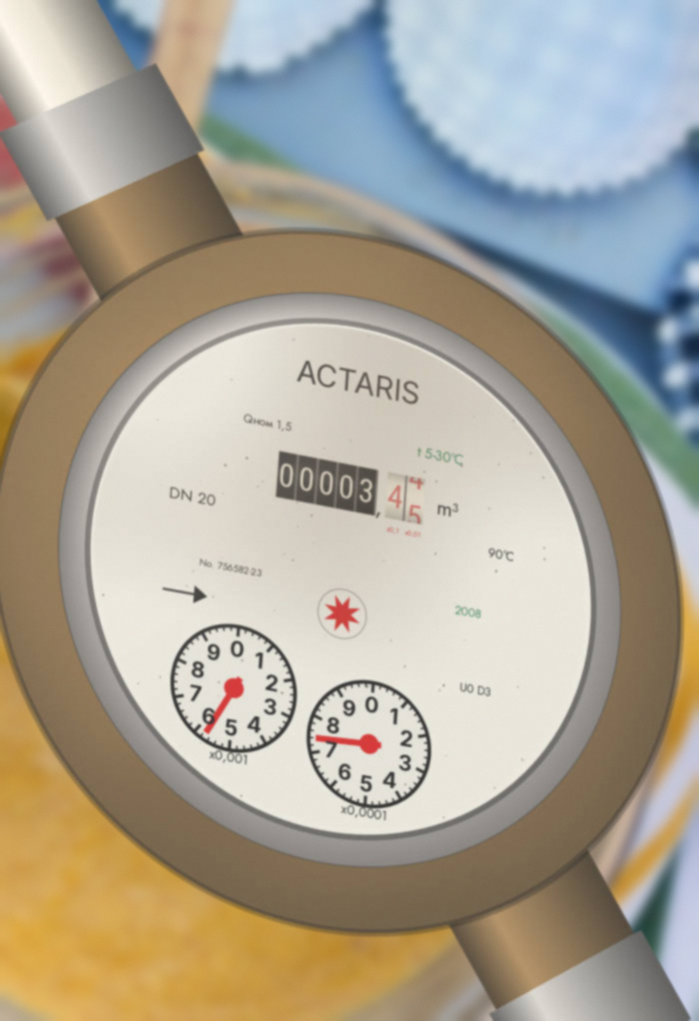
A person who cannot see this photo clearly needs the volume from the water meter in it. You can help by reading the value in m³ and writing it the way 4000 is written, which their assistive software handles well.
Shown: 3.4457
